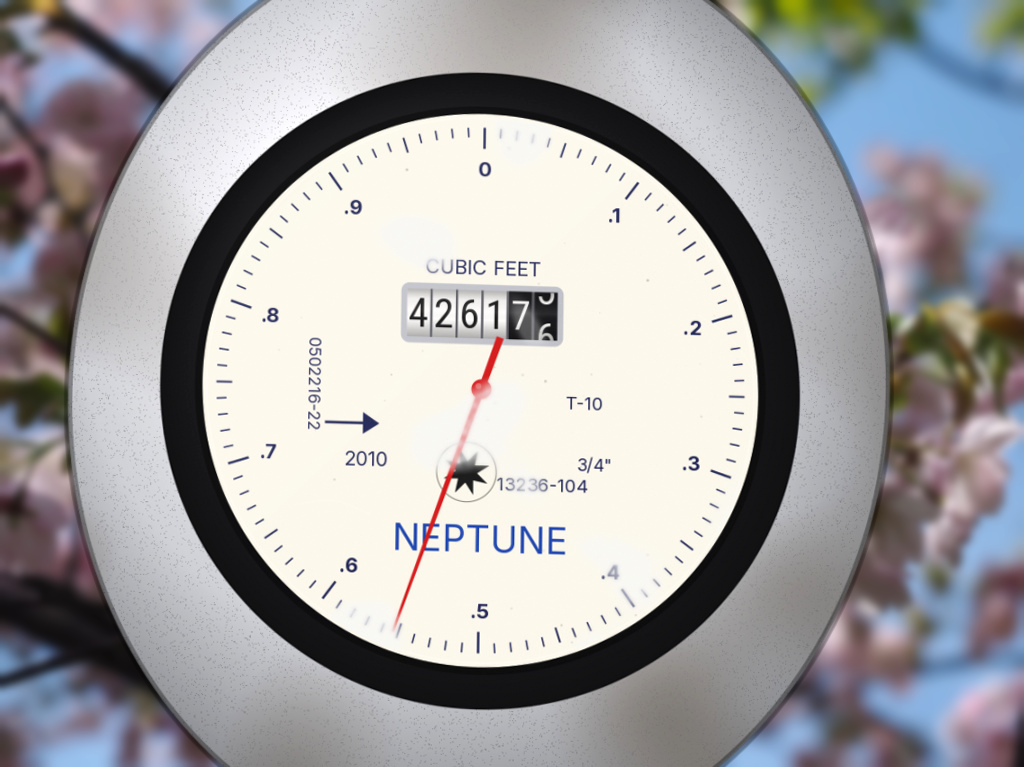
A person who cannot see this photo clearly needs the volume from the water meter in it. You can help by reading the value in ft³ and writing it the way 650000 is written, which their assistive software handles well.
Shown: 426175.55
